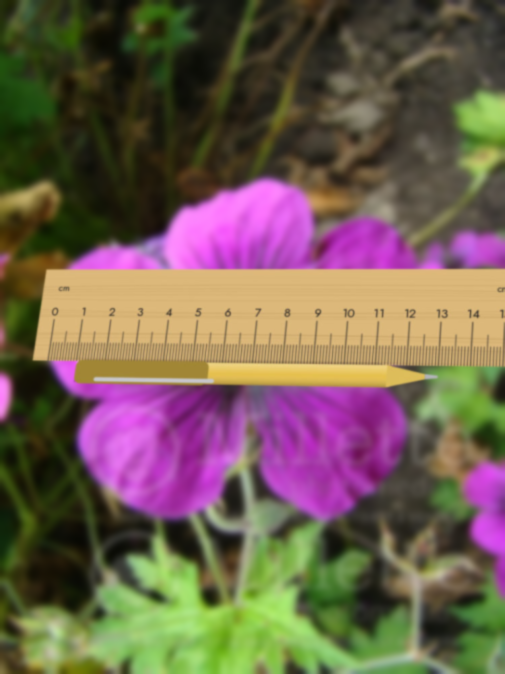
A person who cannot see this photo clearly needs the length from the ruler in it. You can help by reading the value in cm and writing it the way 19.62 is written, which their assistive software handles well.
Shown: 12
